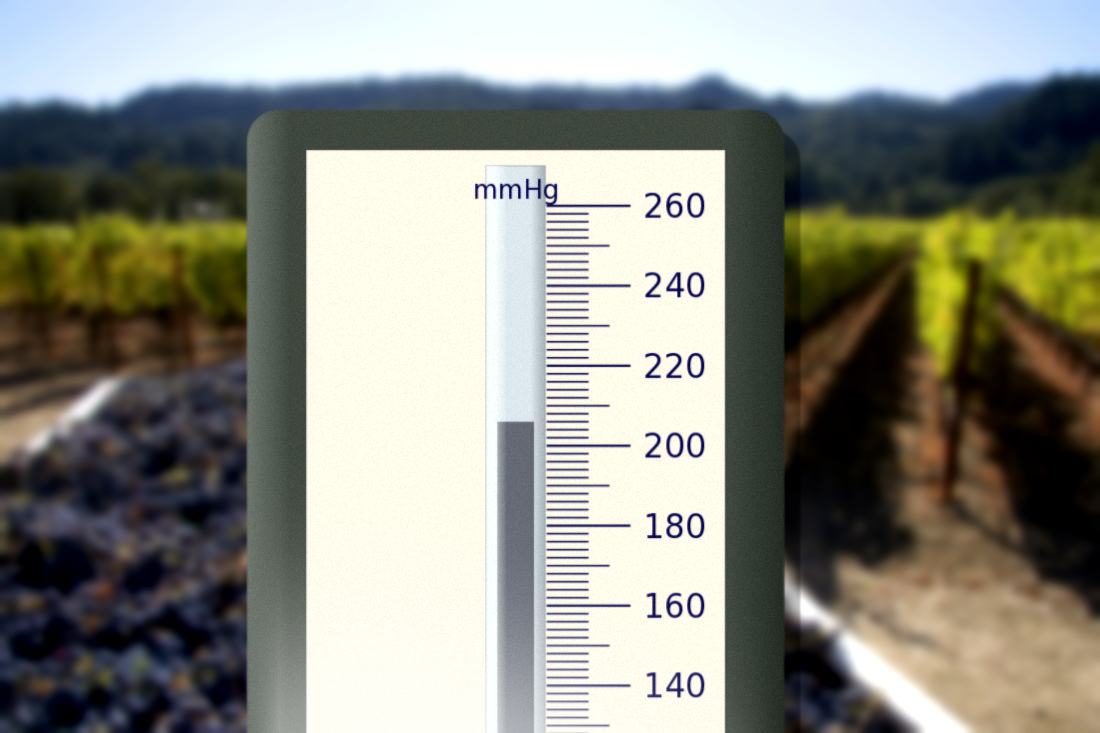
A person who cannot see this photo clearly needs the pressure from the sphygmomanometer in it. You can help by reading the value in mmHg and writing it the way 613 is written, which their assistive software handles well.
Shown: 206
